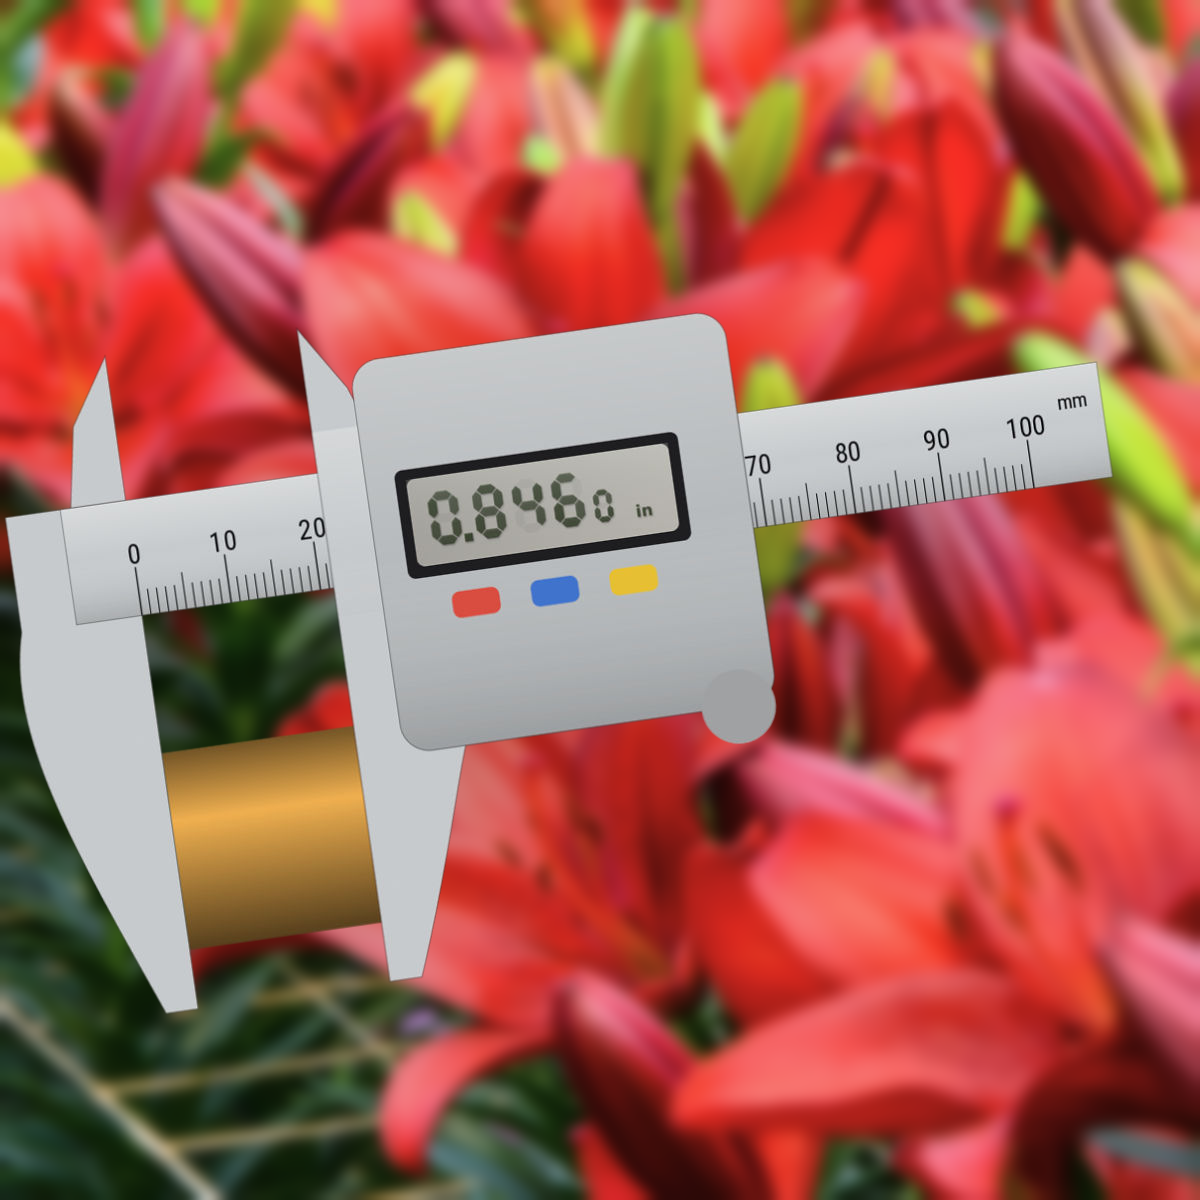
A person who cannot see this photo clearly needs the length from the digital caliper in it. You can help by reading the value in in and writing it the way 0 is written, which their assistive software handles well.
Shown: 0.8460
